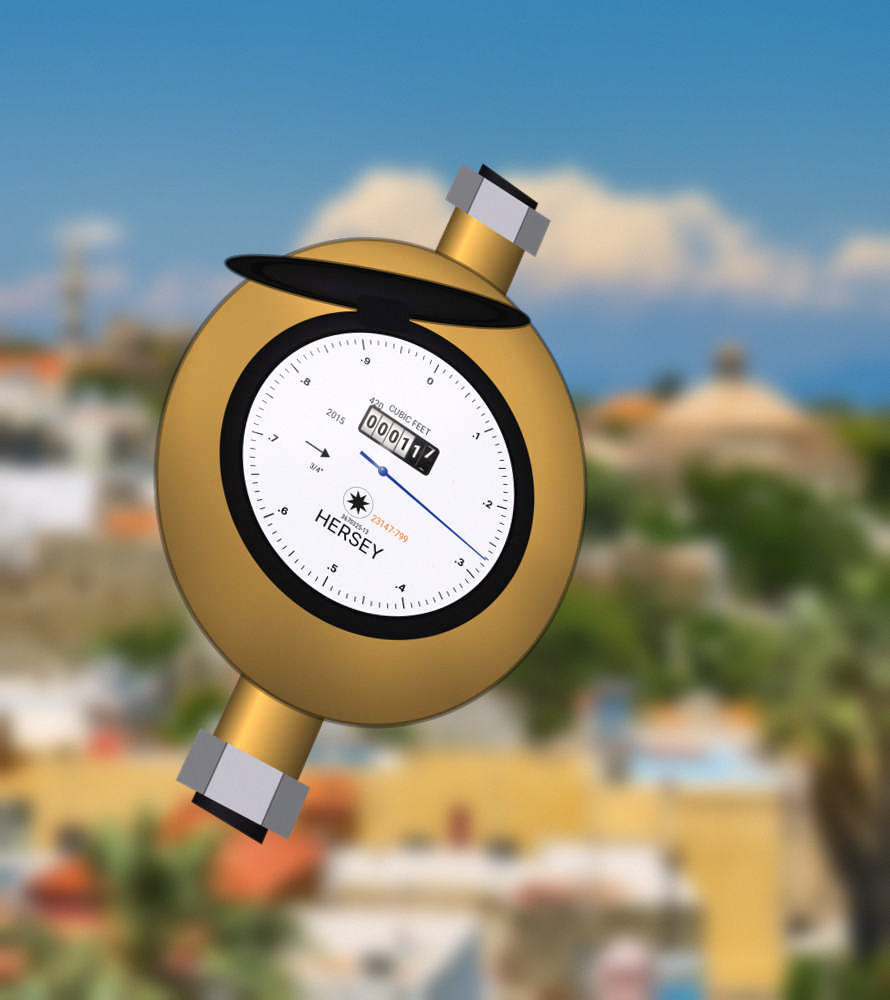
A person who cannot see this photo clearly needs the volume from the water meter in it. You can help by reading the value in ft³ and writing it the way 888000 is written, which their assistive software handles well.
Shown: 117.27
